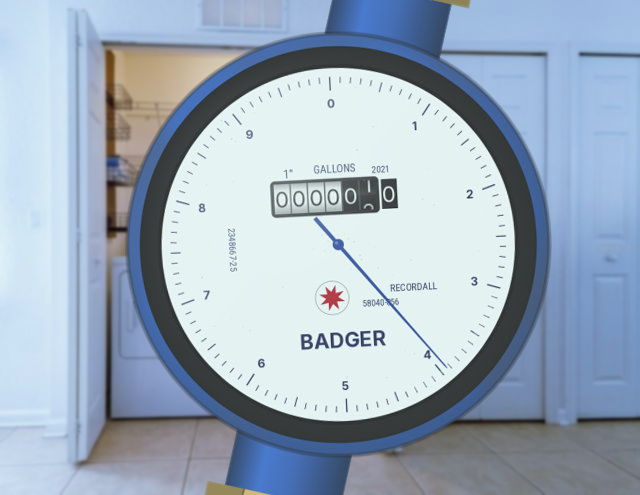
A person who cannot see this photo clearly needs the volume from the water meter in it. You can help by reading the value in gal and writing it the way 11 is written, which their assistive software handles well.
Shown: 13.9
